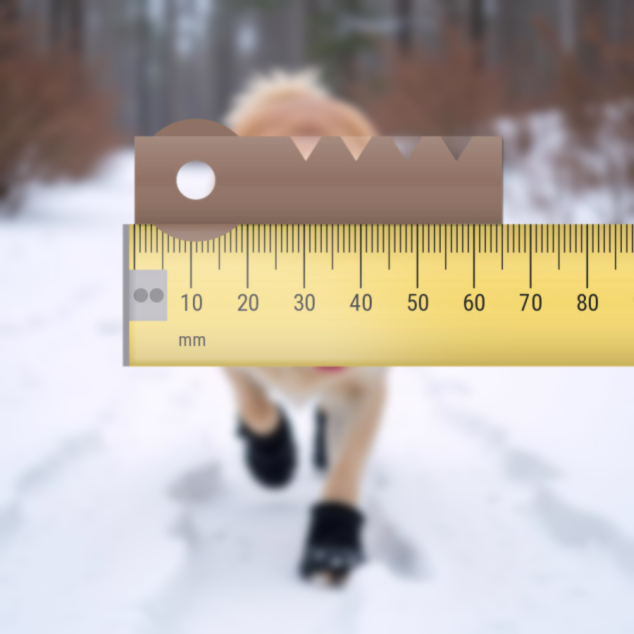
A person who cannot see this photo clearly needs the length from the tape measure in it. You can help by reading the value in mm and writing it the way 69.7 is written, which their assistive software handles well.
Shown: 65
